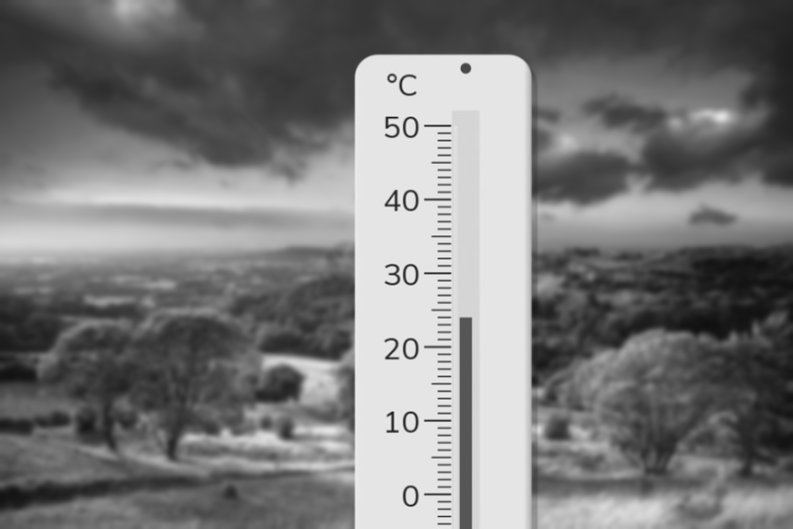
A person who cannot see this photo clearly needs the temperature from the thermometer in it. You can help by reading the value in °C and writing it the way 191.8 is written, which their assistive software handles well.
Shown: 24
